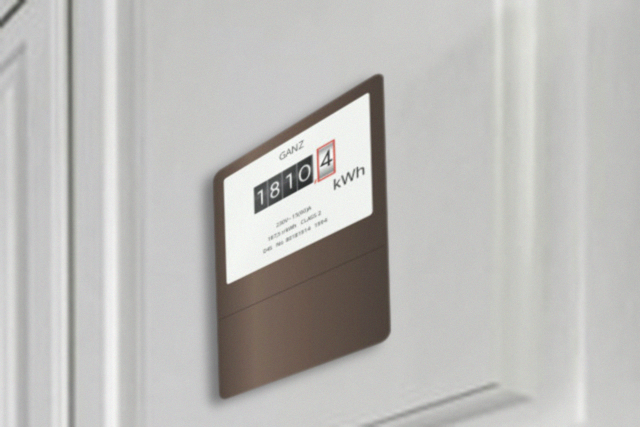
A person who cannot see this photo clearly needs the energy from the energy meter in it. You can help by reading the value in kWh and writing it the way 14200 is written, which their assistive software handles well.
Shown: 1810.4
